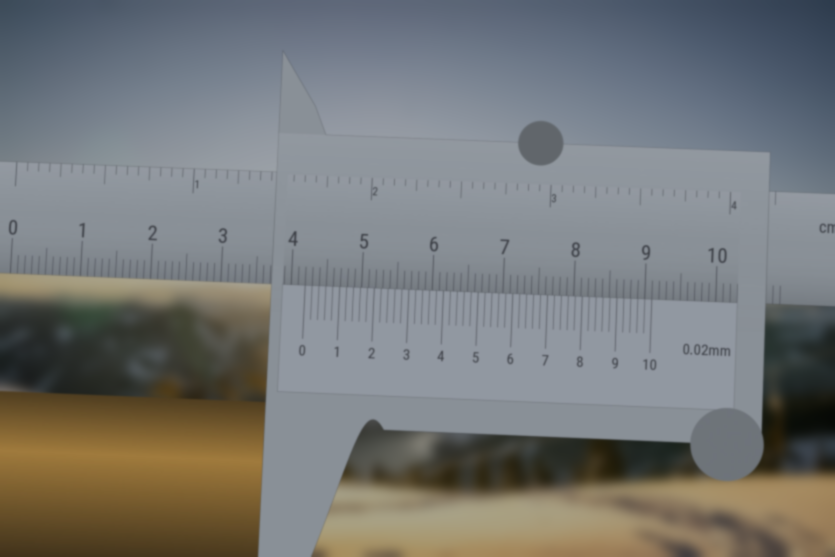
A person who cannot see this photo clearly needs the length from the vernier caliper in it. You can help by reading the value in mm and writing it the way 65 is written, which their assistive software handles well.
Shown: 42.0
